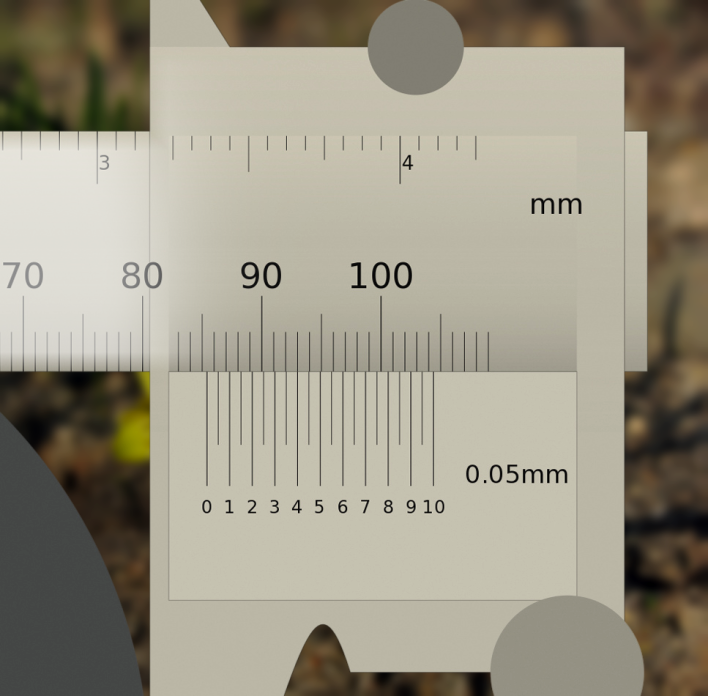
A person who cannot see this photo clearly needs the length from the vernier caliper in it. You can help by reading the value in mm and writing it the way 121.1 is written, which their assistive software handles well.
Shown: 85.4
